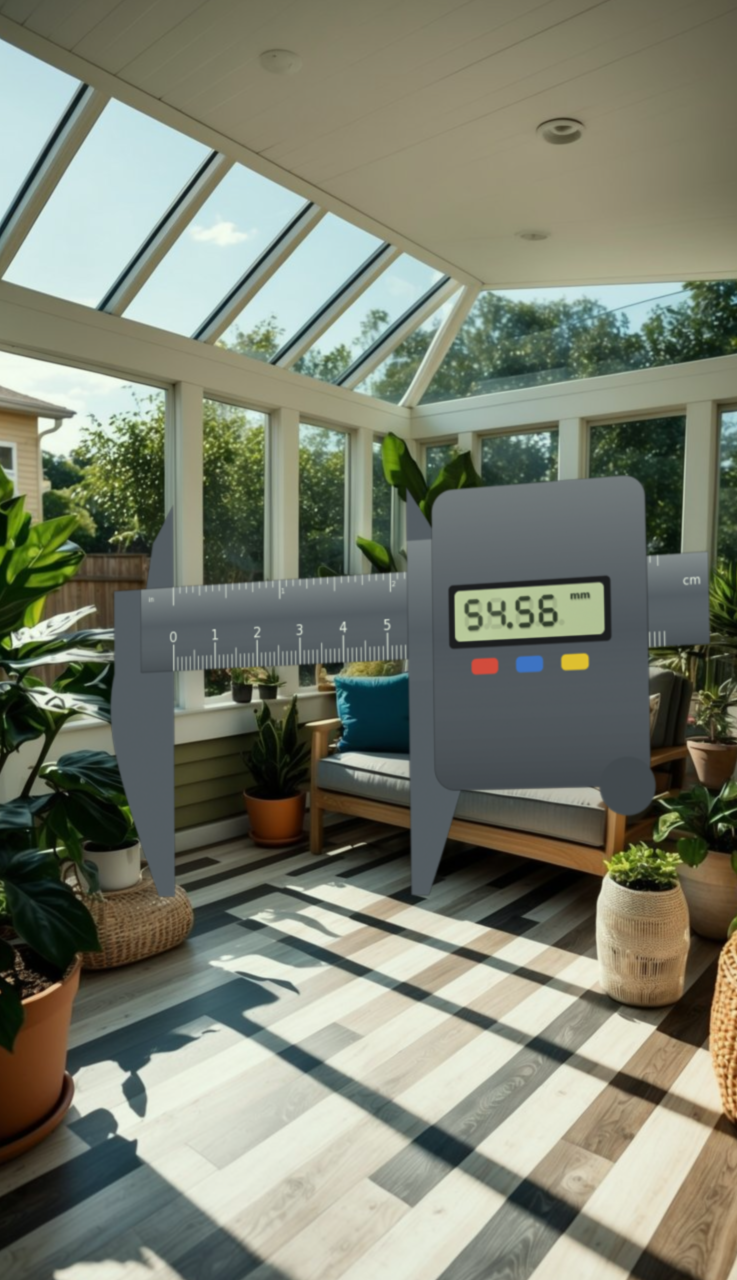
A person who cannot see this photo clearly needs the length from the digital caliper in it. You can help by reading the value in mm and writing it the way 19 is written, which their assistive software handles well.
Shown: 54.56
